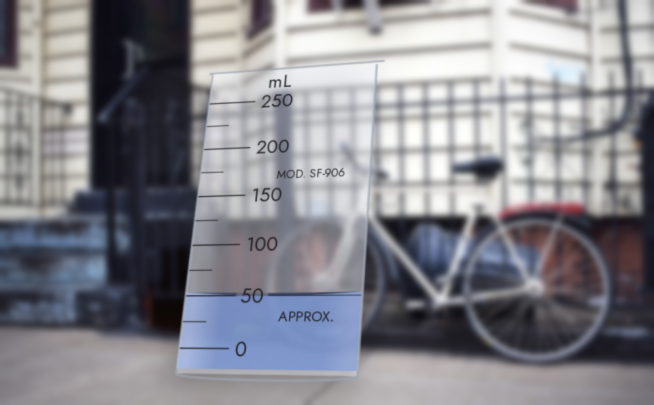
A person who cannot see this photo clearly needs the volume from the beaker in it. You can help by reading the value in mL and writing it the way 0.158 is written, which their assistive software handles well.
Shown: 50
